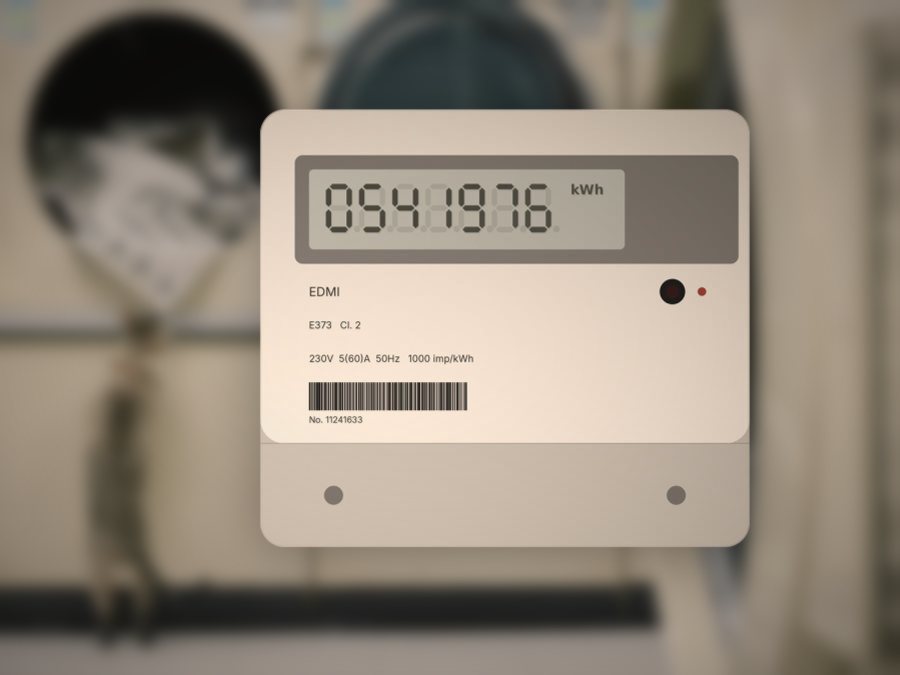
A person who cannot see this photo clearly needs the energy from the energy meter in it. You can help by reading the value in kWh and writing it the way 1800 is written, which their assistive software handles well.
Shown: 541976
